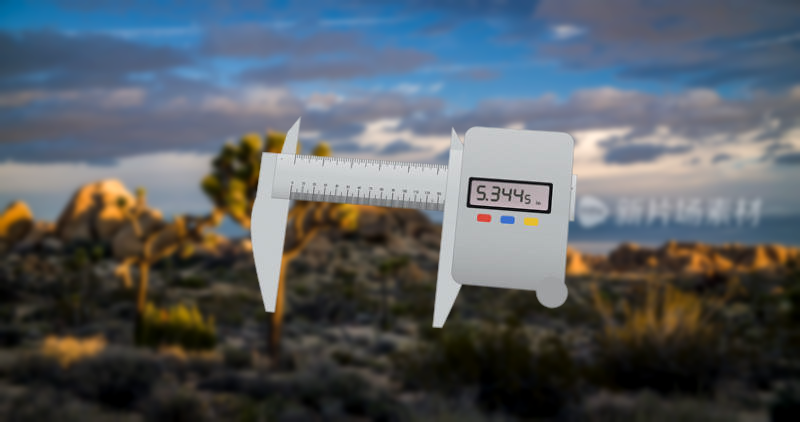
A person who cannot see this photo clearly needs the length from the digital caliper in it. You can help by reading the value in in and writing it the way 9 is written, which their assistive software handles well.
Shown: 5.3445
